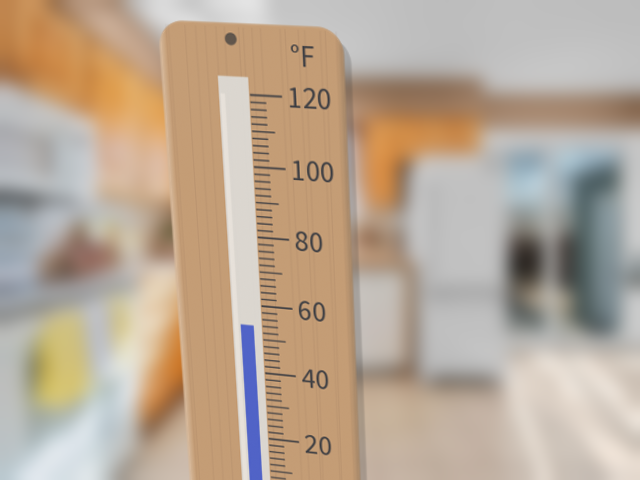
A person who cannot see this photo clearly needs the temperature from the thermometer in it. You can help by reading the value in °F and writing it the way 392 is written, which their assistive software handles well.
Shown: 54
